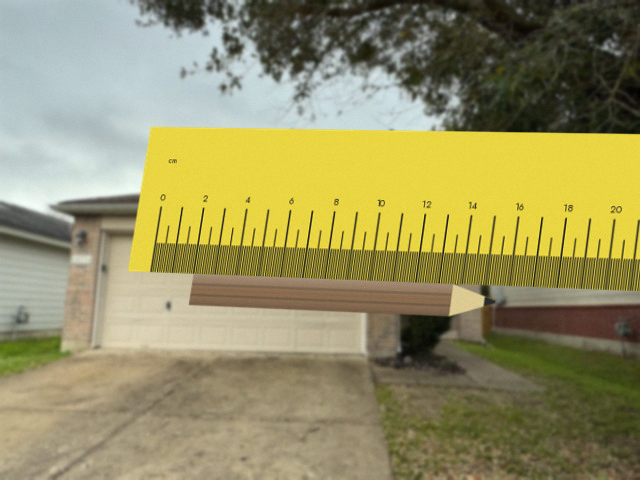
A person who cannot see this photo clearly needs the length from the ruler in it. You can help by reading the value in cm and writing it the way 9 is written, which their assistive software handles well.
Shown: 13.5
